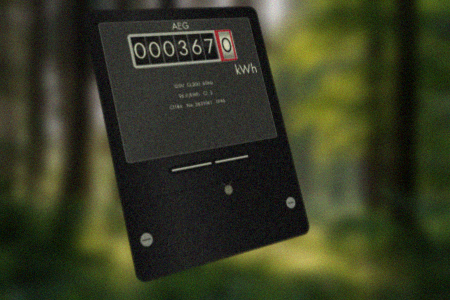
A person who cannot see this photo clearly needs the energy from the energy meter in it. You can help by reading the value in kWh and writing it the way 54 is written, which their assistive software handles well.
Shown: 367.0
